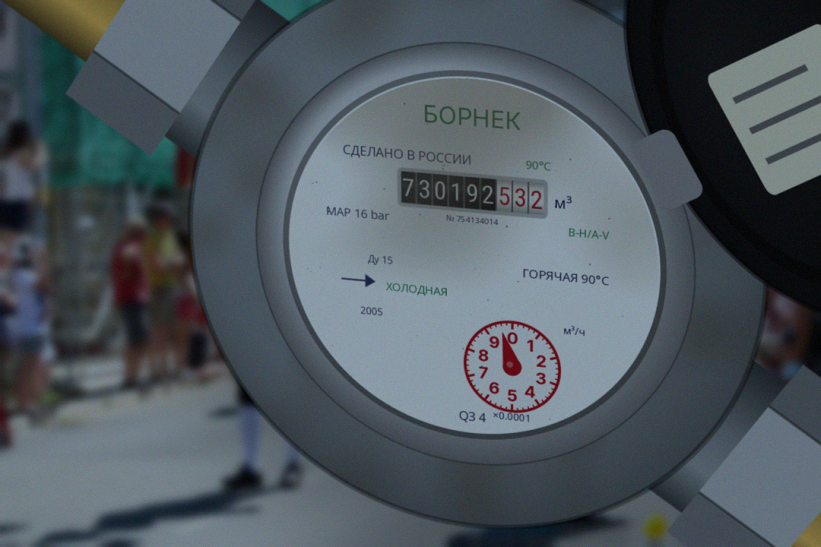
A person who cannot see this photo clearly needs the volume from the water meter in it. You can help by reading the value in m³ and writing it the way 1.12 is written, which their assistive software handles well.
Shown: 730192.5319
